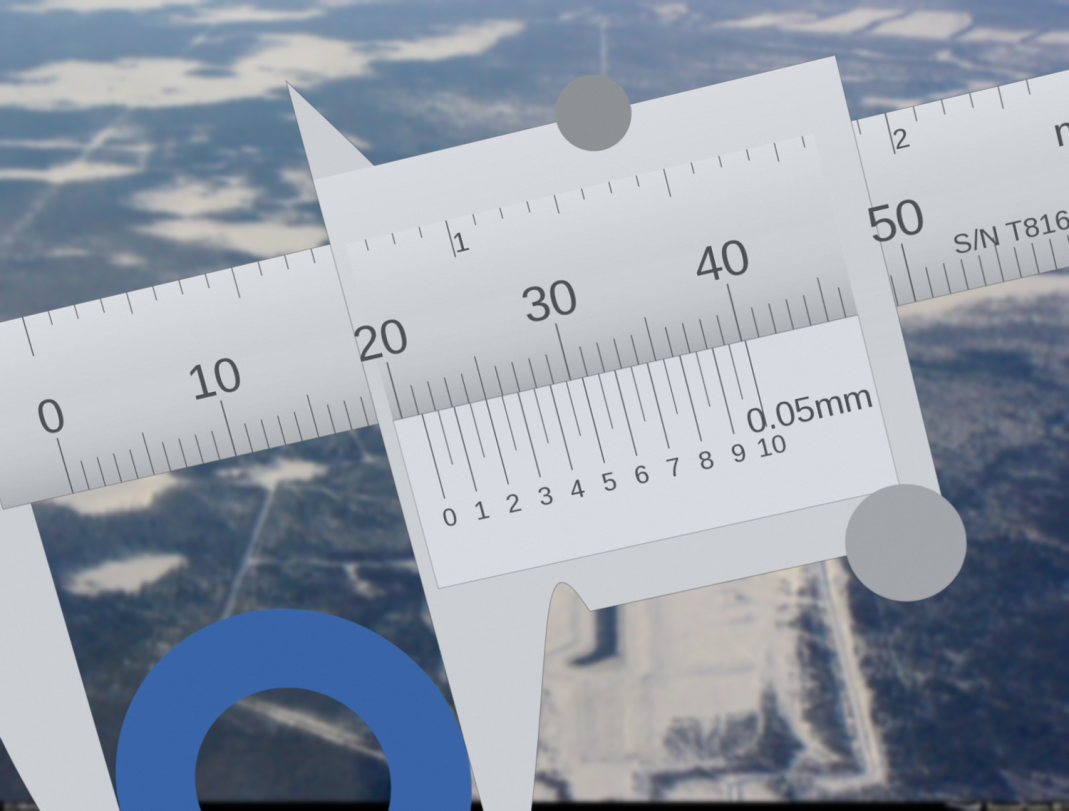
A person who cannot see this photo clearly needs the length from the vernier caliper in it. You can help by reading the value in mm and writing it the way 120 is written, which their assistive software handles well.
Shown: 21.2
